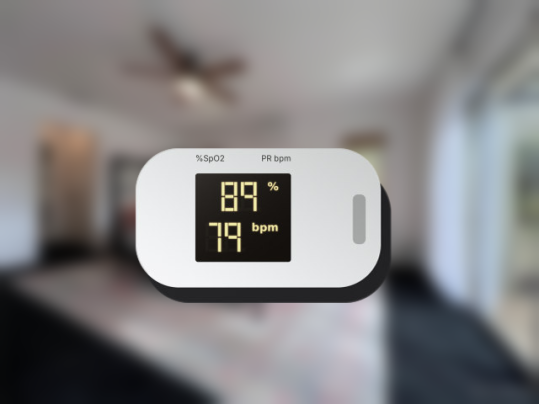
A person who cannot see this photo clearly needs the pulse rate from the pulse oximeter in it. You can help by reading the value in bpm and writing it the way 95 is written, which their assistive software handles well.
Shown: 79
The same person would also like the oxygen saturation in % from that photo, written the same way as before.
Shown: 89
